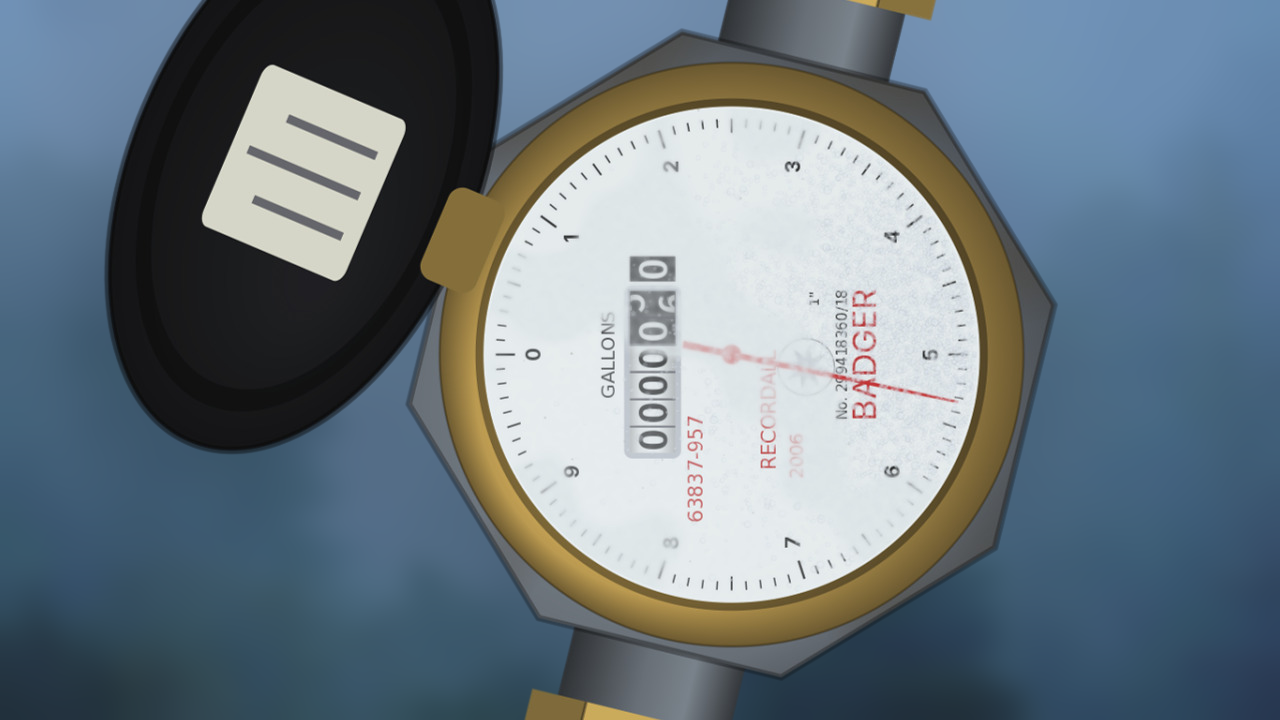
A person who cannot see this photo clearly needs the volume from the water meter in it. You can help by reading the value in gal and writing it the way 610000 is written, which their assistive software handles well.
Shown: 55.3
